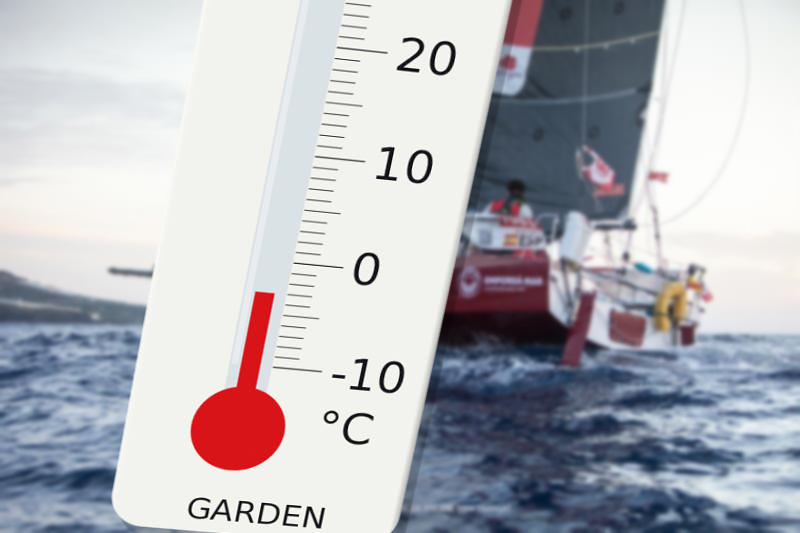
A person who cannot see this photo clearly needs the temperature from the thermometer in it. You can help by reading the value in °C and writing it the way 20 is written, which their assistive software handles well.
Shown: -3
